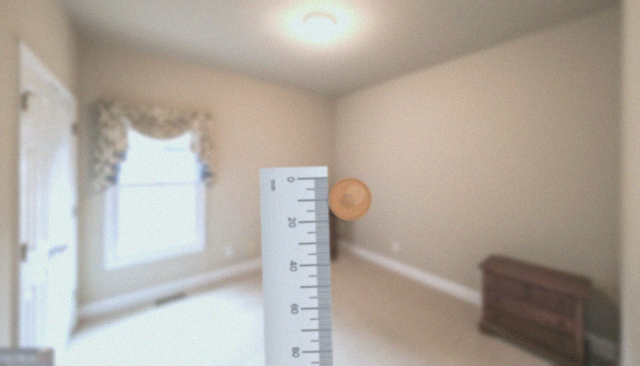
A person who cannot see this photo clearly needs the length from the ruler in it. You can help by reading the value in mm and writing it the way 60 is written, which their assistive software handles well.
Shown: 20
